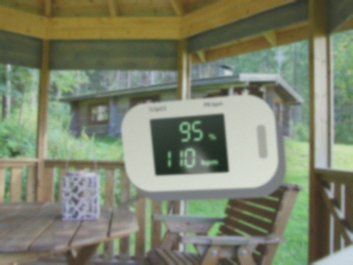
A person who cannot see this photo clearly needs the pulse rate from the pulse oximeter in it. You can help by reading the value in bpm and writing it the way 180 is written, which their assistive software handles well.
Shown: 110
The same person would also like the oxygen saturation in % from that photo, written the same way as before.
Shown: 95
